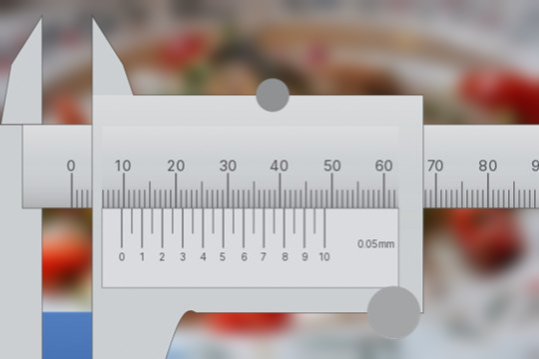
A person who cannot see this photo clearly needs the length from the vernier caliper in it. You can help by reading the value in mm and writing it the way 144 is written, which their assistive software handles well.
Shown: 9.6
